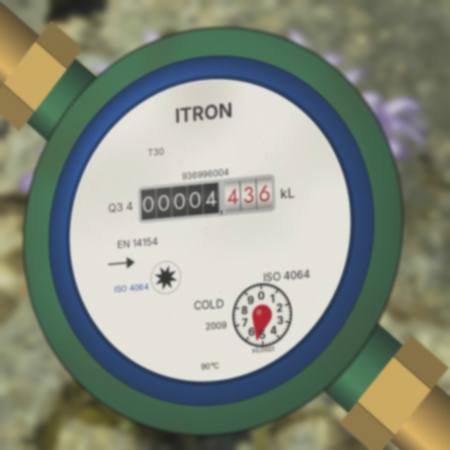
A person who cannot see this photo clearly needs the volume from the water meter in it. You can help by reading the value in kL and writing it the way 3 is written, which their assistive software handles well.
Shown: 4.4365
